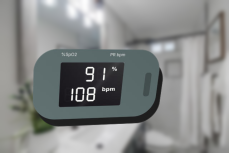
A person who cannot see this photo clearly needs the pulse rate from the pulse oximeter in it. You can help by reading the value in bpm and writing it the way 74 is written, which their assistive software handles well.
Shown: 108
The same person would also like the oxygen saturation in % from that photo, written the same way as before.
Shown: 91
